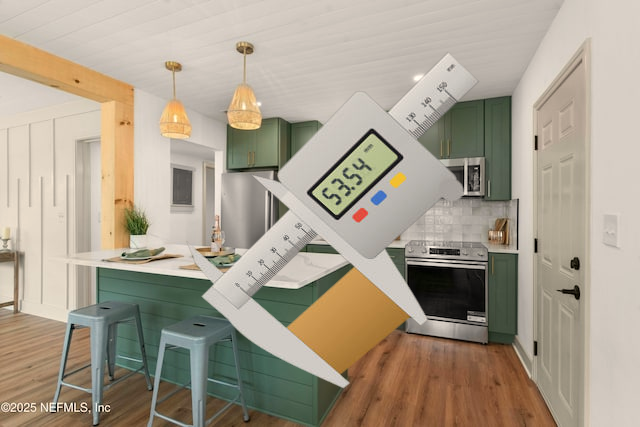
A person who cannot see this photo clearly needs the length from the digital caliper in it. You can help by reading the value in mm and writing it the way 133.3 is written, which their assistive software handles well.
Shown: 53.54
